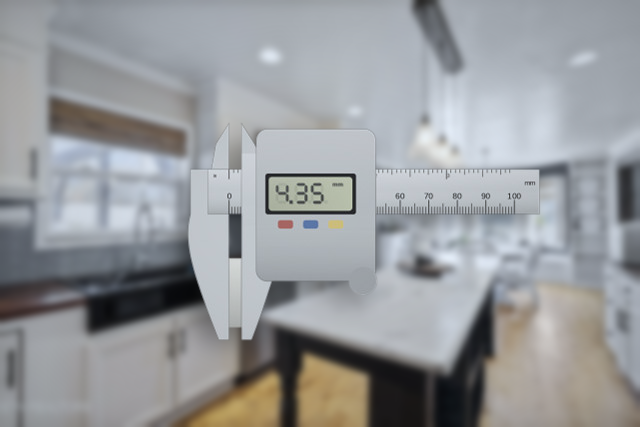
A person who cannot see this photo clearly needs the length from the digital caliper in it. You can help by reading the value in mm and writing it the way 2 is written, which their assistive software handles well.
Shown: 4.35
